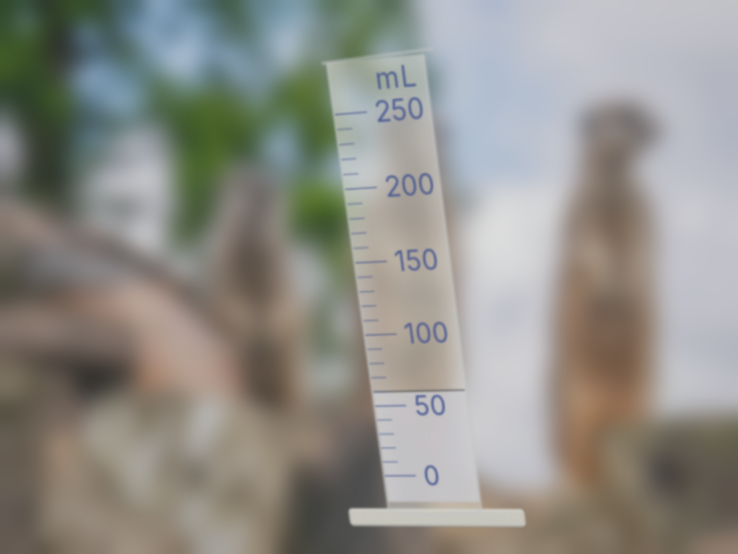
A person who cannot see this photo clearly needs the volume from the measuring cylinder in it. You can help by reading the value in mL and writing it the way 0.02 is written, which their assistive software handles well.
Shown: 60
